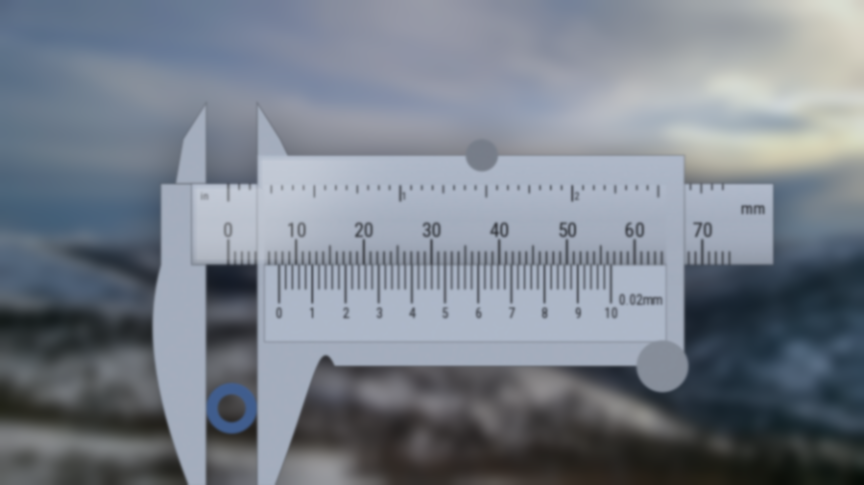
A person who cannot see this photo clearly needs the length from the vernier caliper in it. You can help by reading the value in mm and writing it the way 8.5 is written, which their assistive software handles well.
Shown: 7.5
